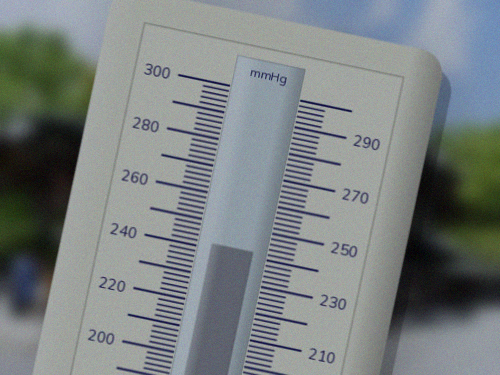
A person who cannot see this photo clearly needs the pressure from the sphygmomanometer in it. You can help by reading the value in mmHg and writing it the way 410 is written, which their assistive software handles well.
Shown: 242
